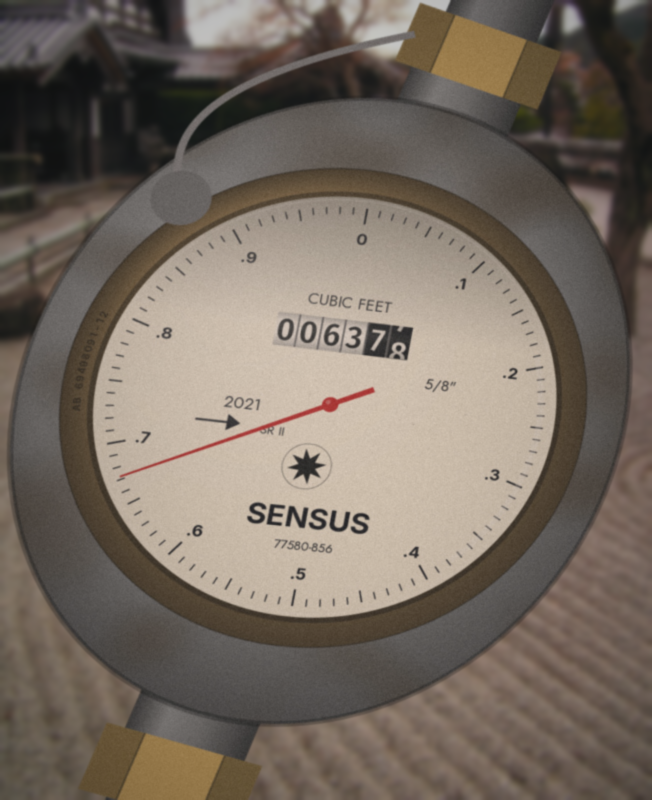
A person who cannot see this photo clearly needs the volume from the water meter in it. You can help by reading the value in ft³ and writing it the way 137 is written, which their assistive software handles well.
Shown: 6377.67
